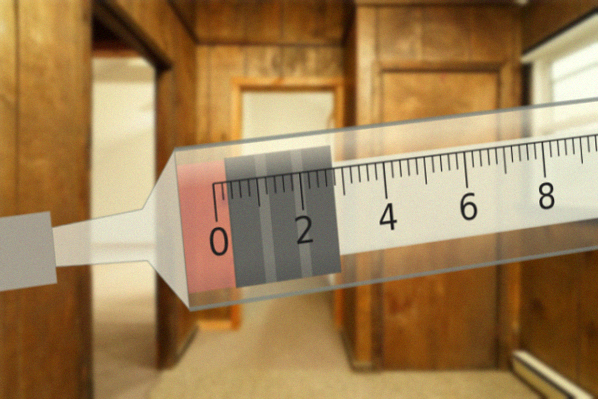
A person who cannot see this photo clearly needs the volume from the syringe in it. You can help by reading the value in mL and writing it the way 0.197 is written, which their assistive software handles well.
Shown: 0.3
